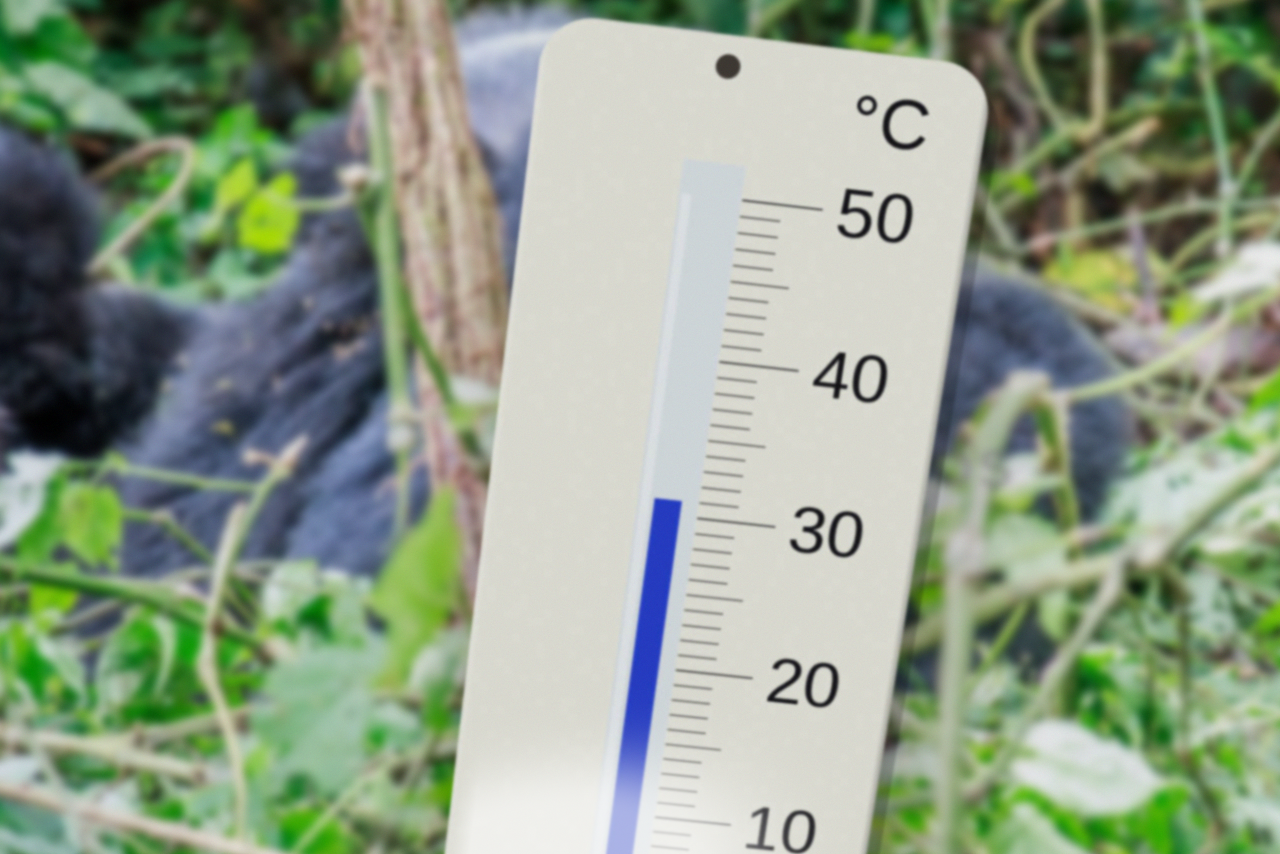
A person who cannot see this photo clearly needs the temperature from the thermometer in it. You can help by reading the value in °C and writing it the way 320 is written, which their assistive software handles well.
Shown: 31
